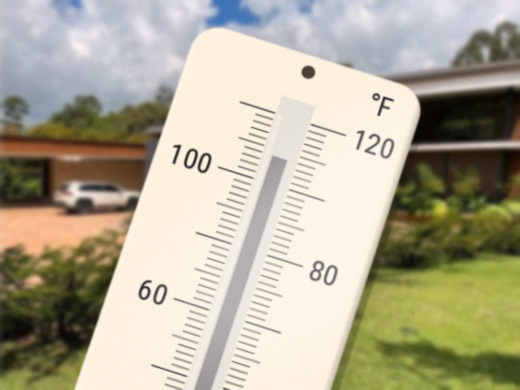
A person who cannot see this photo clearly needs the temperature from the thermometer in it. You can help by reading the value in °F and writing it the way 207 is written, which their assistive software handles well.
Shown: 108
